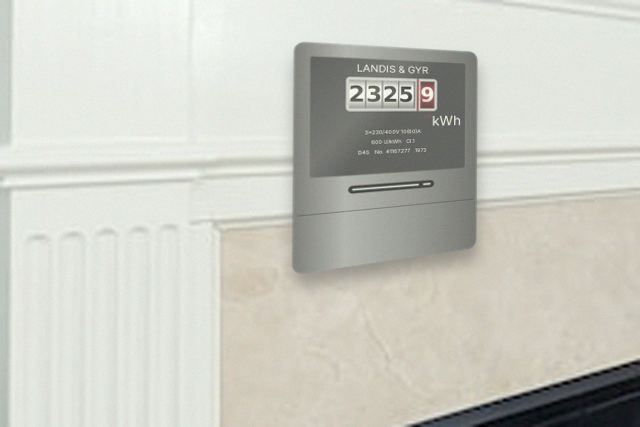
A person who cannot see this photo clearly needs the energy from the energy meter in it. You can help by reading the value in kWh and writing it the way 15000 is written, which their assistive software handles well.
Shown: 2325.9
